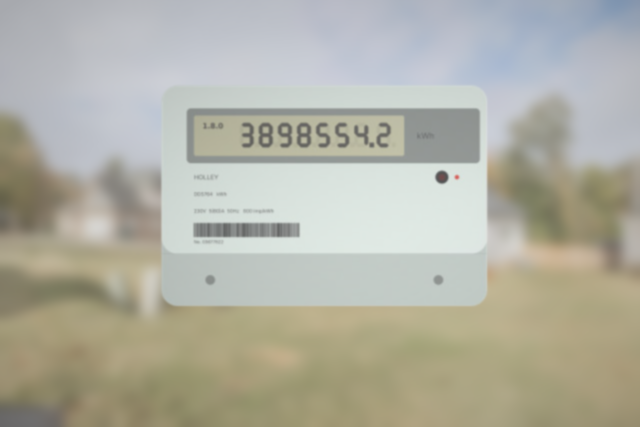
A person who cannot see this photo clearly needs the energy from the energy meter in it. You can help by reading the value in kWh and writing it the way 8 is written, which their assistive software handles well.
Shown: 3898554.2
